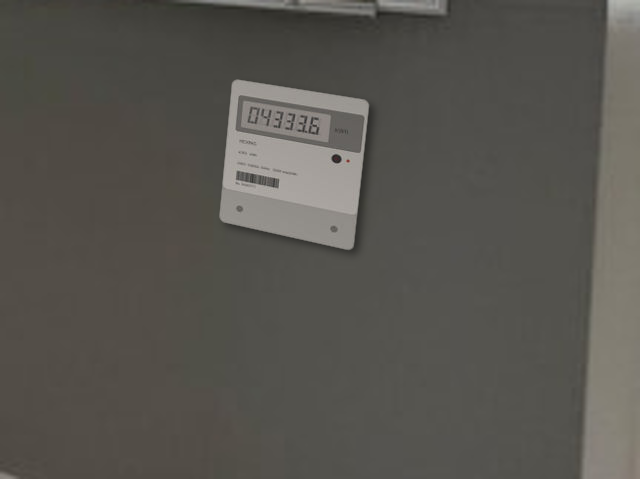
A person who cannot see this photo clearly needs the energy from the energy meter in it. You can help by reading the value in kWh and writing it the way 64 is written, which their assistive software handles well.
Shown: 4333.6
